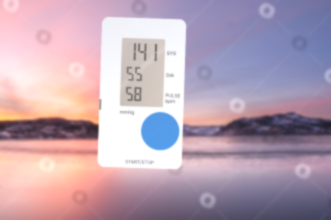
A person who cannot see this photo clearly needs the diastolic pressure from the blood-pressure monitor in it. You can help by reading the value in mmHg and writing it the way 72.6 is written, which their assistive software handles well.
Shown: 55
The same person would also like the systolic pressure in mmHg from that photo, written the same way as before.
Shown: 141
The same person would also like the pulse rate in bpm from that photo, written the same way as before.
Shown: 58
